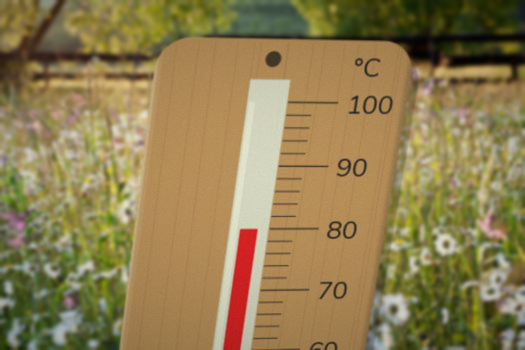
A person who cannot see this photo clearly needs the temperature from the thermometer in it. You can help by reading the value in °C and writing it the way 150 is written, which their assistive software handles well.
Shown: 80
